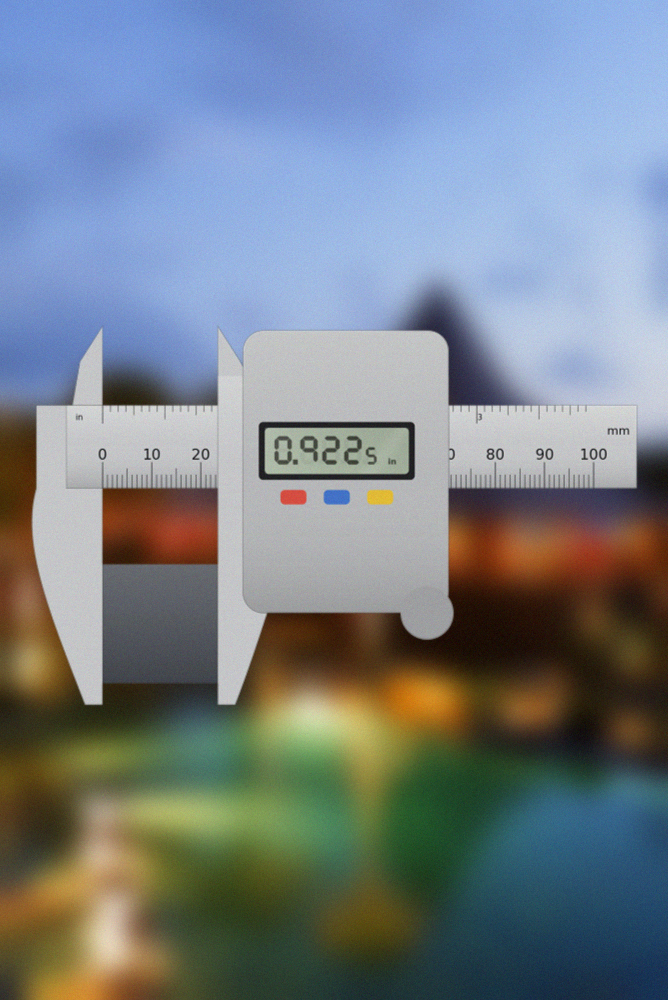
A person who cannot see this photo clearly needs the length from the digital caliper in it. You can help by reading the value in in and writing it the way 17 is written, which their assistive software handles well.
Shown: 0.9225
